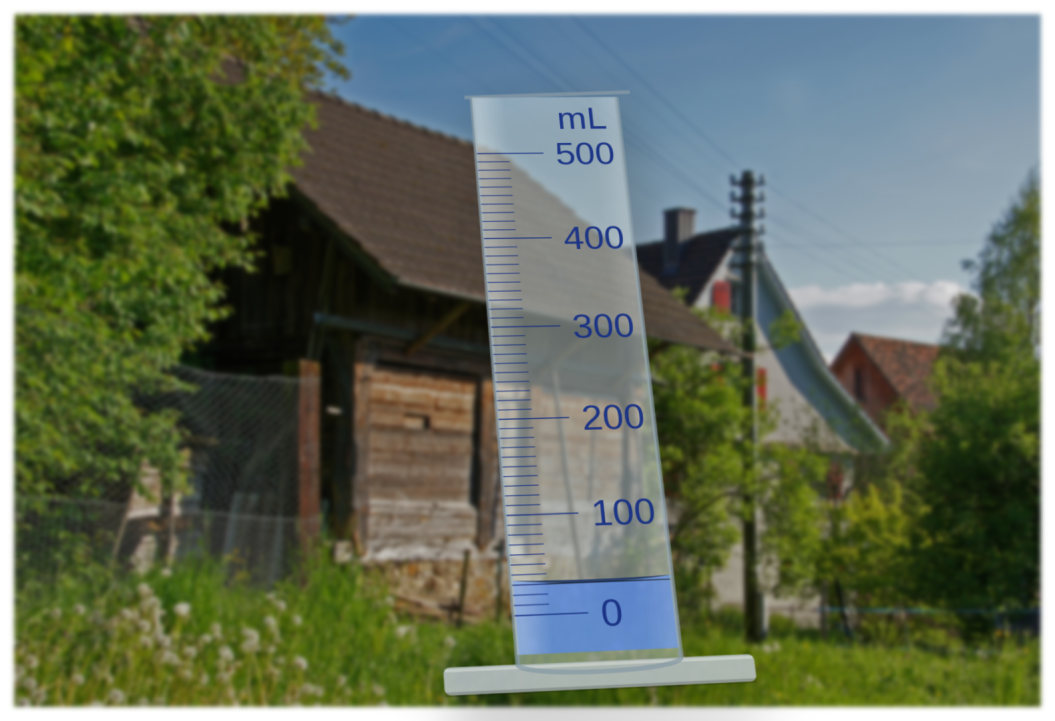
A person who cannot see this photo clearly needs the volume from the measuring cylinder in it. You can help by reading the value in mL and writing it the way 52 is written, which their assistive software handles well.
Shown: 30
